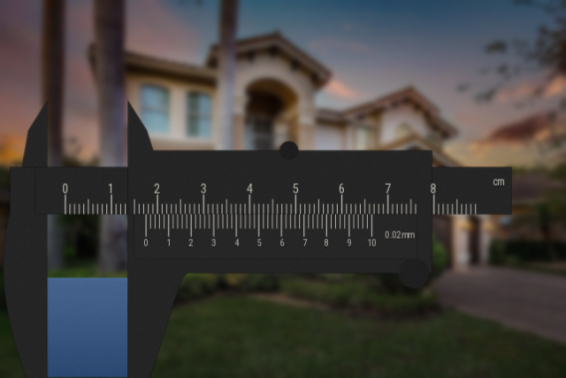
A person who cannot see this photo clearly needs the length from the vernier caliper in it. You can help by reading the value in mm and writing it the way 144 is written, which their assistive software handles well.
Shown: 17.5
